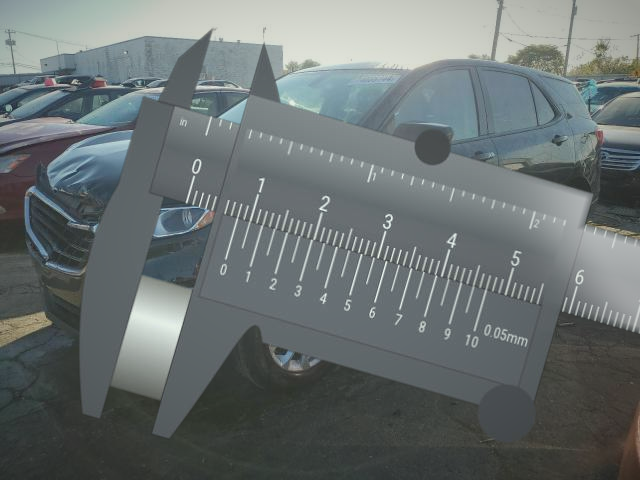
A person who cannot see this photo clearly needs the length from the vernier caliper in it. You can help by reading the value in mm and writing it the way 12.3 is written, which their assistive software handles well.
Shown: 8.0
